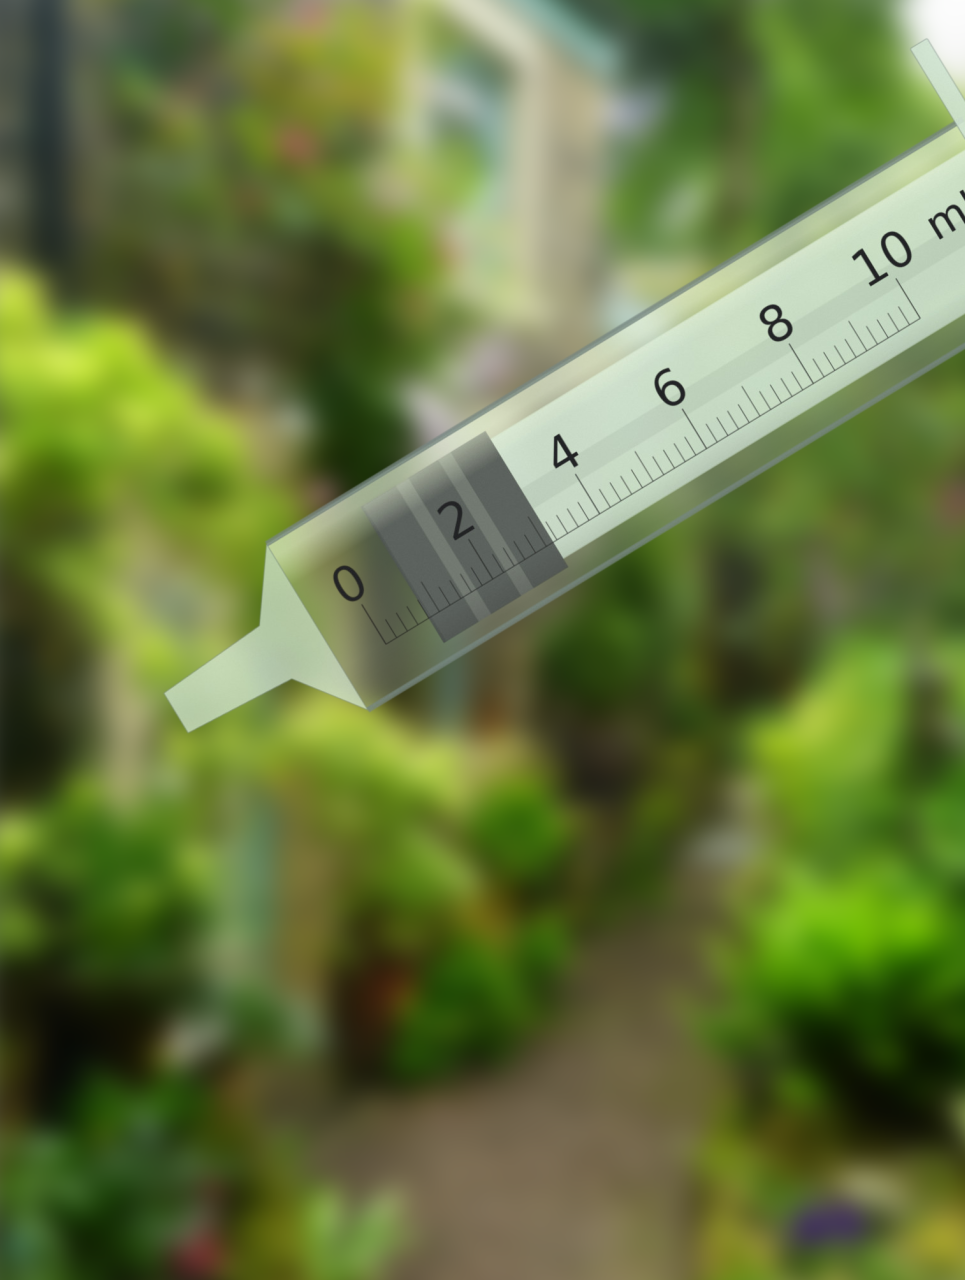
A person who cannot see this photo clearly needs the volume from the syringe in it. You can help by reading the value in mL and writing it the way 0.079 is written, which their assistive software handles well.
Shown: 0.8
